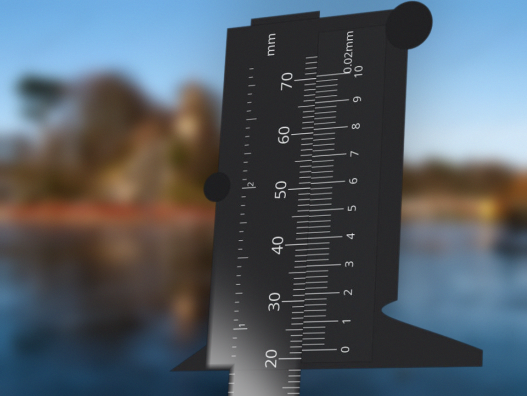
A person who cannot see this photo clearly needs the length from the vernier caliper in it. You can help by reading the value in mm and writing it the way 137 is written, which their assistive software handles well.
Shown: 21.4
